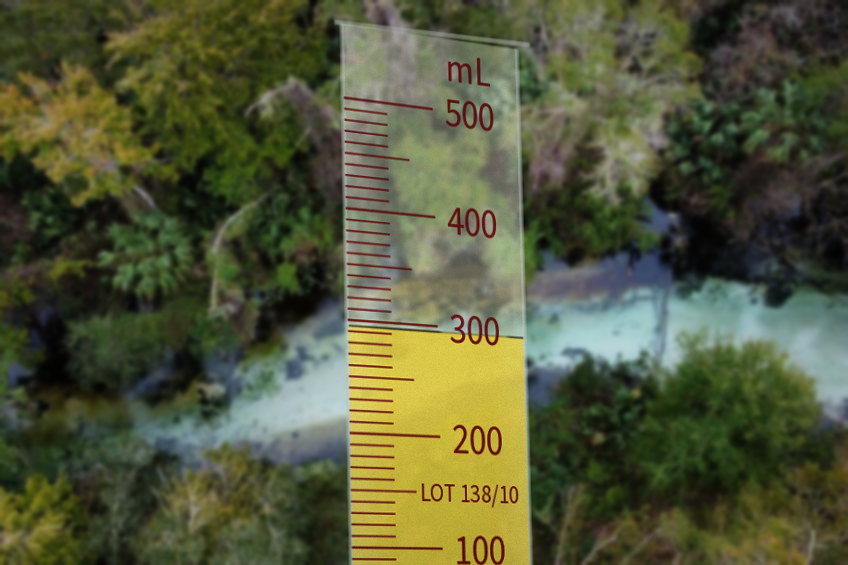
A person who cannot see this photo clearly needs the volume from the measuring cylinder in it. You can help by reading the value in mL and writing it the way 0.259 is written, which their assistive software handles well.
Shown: 295
